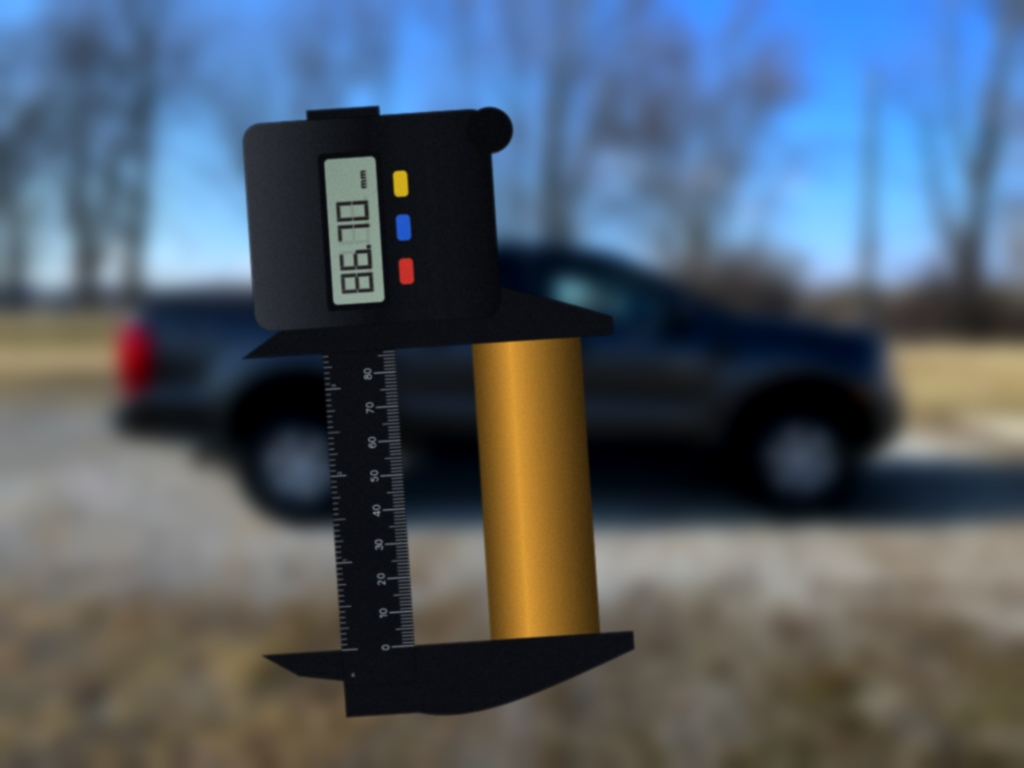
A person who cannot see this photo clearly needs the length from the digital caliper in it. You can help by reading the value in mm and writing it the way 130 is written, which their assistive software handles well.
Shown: 86.70
